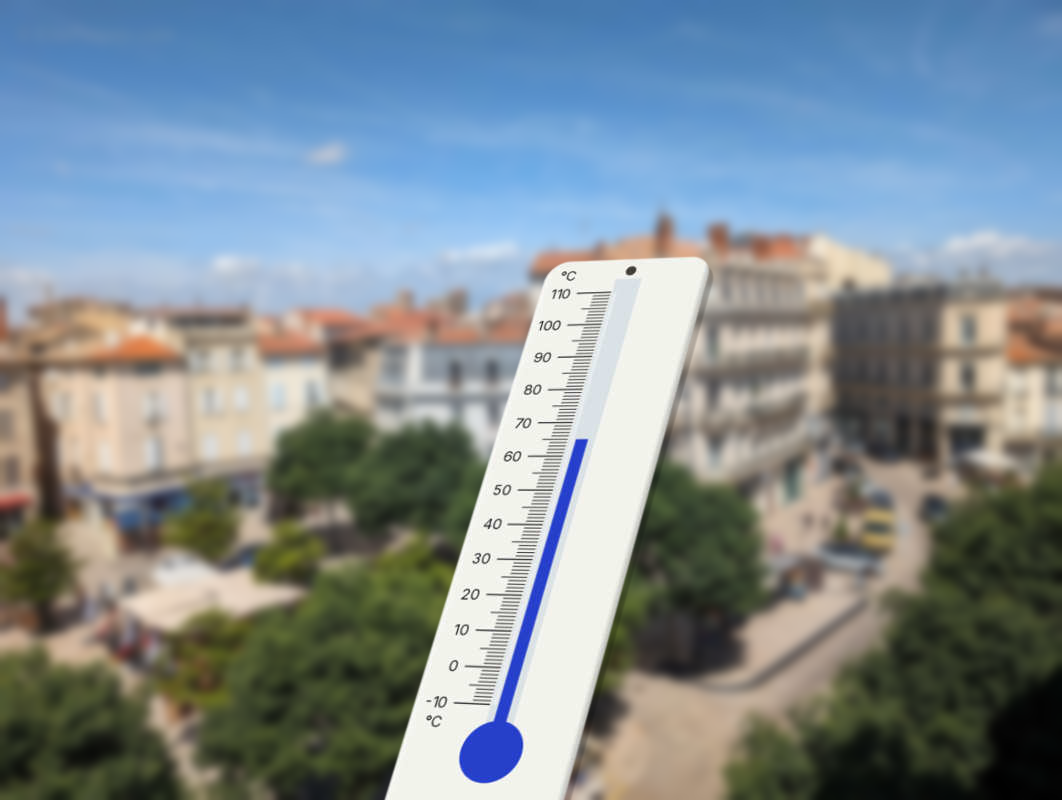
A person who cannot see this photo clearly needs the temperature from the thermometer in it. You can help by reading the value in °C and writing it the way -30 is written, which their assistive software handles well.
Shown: 65
